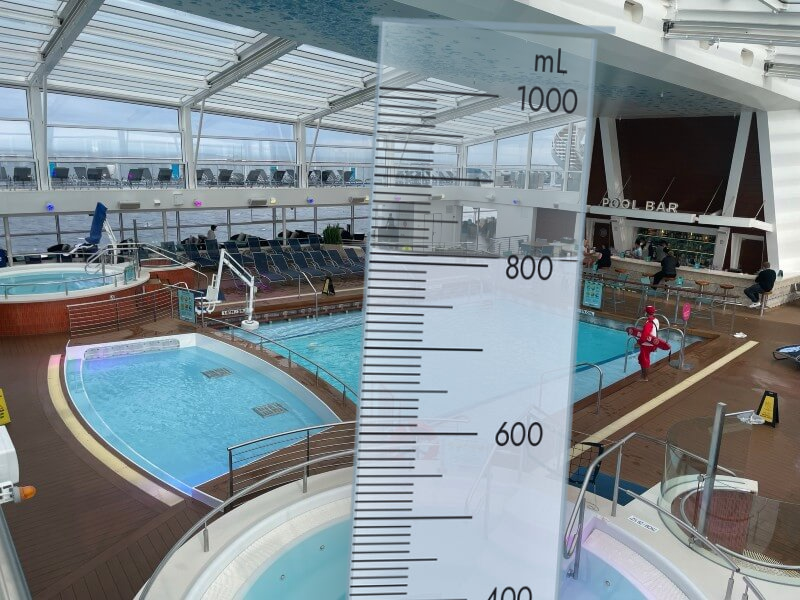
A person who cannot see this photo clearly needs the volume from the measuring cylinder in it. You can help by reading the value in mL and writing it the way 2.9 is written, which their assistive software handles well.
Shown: 810
